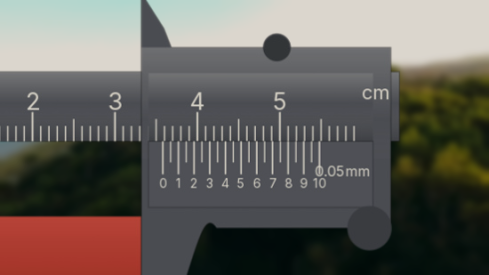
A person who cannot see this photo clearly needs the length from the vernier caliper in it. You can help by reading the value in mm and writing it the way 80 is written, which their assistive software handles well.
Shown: 35.8
